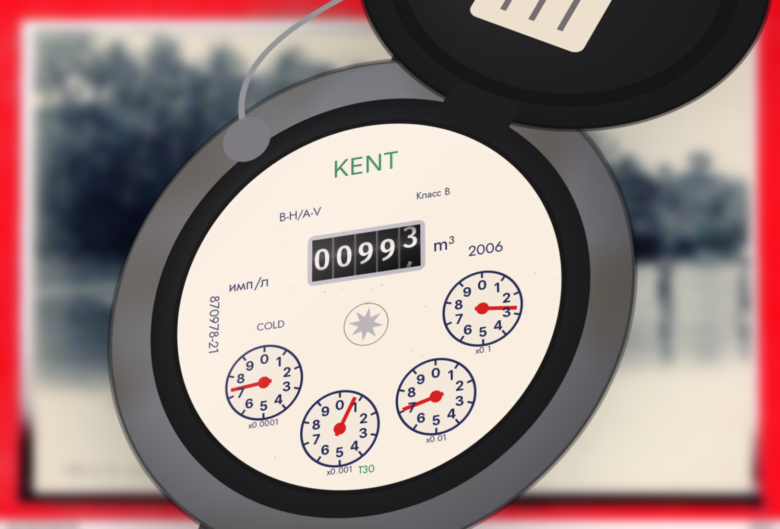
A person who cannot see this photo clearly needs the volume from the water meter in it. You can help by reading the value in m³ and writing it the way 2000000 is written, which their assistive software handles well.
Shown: 993.2707
